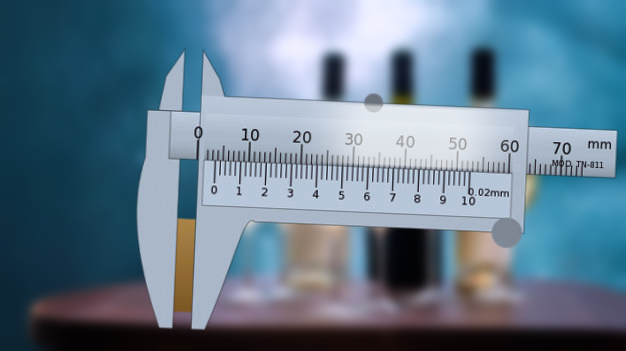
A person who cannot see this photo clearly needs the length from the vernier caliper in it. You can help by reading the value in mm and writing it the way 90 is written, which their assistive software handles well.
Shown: 3.5
